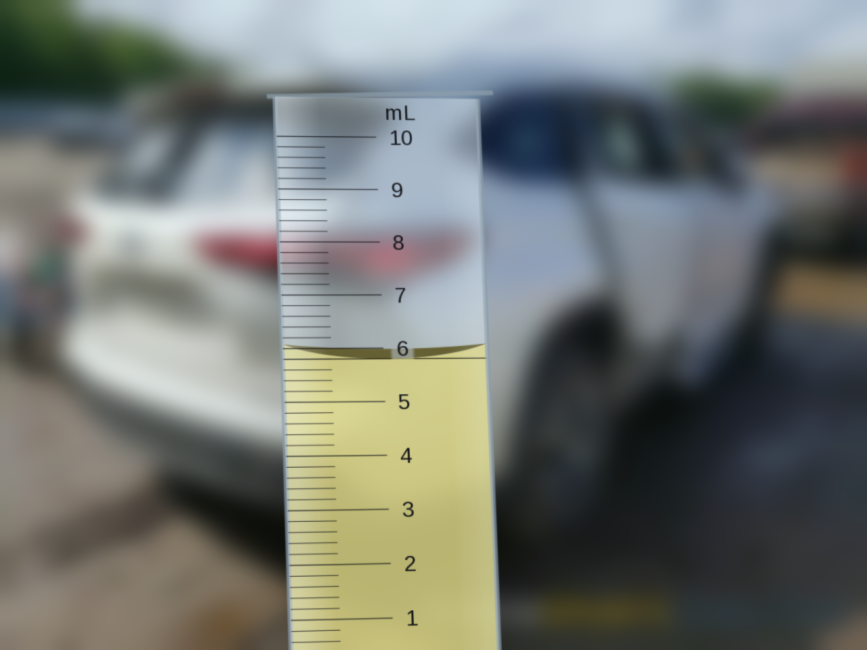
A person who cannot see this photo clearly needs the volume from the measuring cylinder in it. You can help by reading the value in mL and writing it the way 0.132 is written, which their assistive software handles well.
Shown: 5.8
